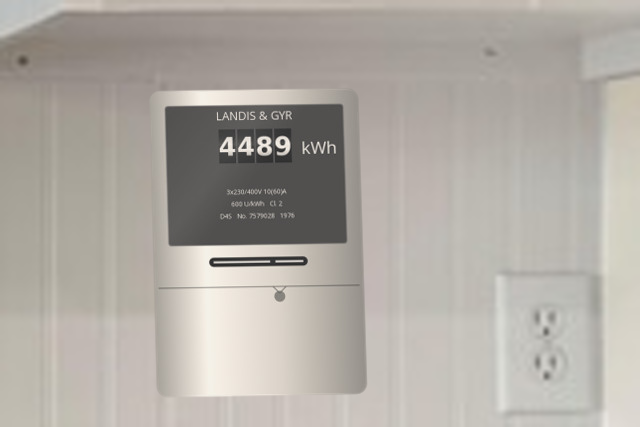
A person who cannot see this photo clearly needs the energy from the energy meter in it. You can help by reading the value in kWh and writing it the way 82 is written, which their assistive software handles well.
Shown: 4489
